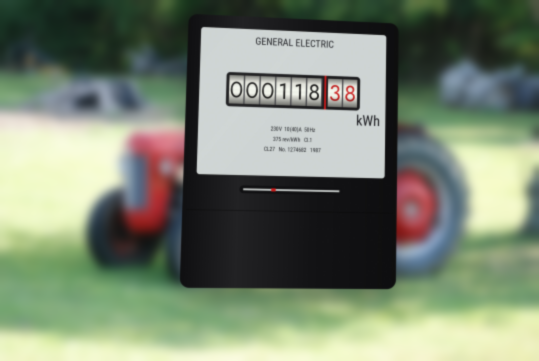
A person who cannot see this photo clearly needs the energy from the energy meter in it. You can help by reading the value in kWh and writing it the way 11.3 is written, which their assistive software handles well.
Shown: 118.38
